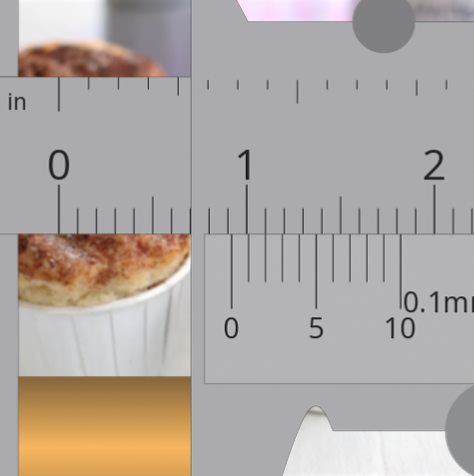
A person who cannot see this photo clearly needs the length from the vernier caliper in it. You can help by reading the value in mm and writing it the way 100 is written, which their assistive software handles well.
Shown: 9.2
